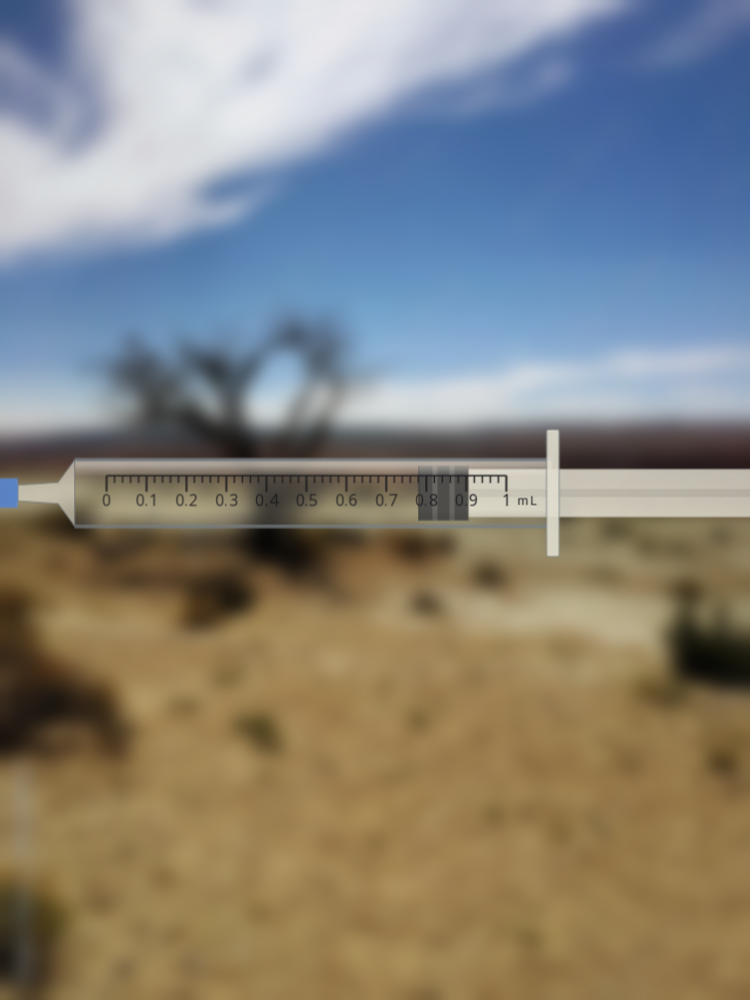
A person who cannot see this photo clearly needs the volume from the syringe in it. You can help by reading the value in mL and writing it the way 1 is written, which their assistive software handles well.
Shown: 0.78
